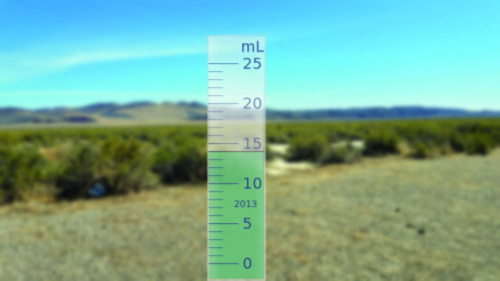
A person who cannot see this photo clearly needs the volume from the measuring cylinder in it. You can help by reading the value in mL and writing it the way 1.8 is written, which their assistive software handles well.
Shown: 14
